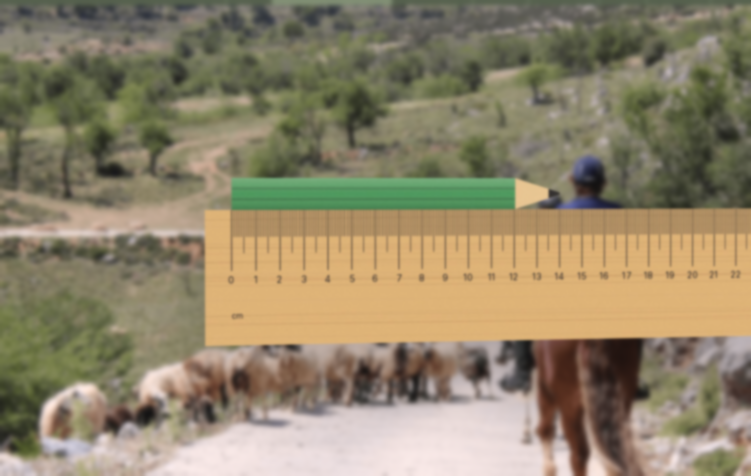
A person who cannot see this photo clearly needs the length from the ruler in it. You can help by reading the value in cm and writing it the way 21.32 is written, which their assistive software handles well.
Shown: 14
